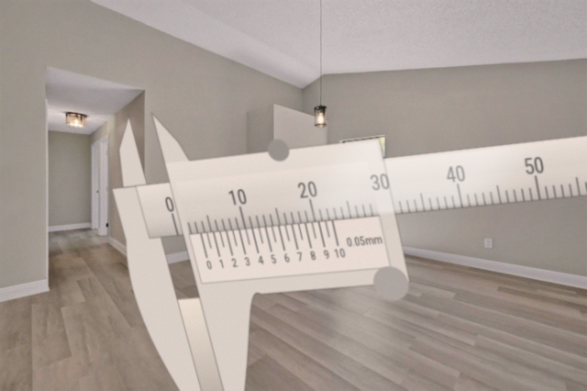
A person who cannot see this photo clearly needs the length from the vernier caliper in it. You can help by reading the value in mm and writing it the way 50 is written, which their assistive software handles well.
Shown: 3.4
